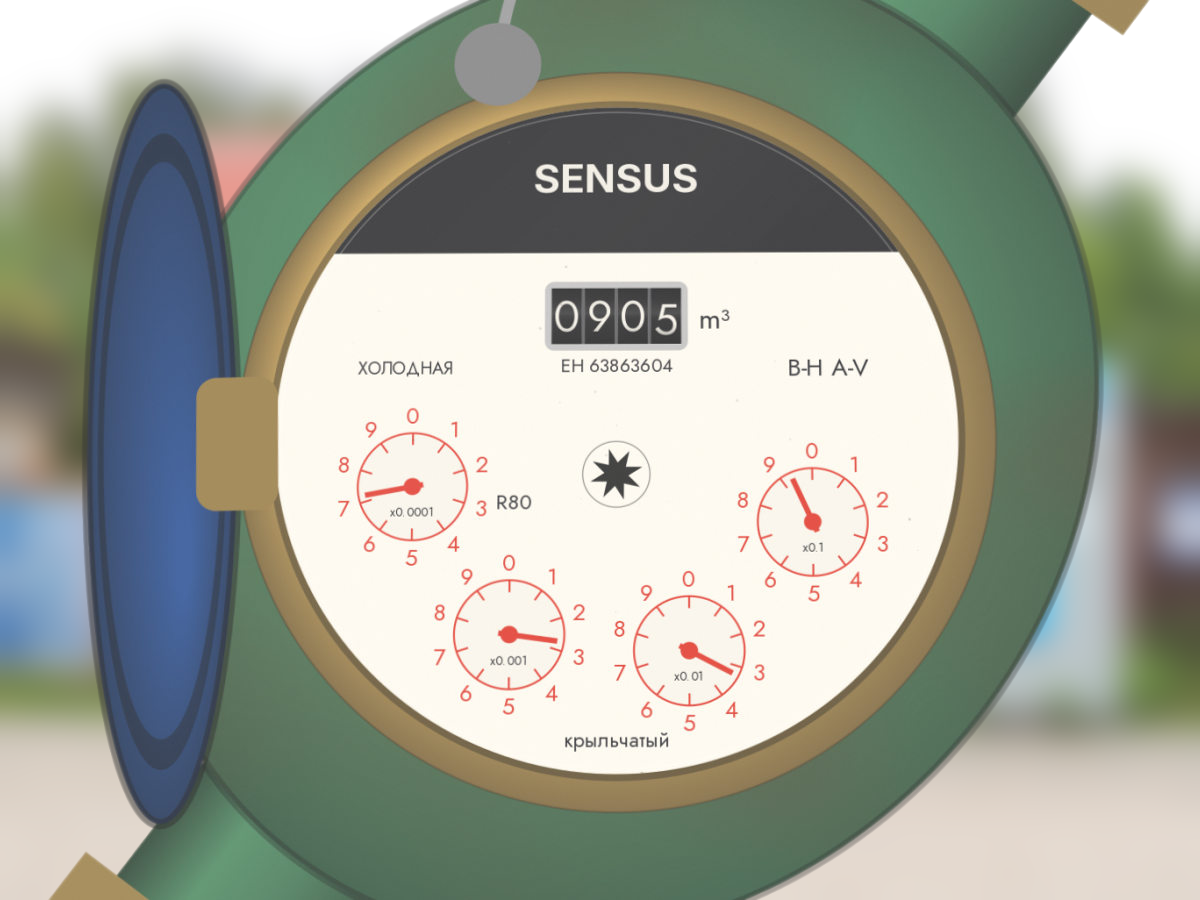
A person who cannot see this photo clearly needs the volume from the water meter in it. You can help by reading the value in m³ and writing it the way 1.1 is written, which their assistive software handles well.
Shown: 904.9327
